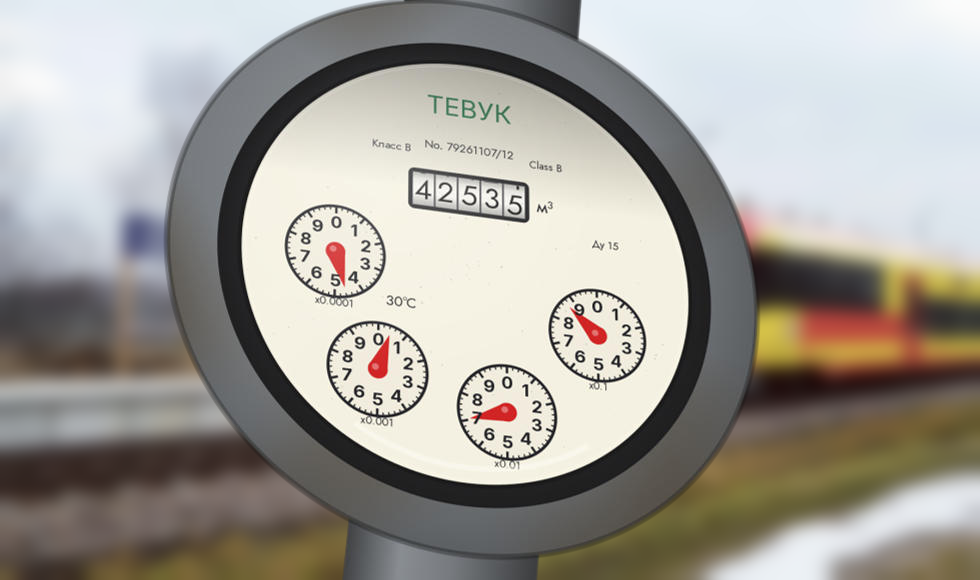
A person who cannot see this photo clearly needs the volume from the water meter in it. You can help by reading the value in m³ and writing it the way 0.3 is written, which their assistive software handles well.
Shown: 42534.8704
